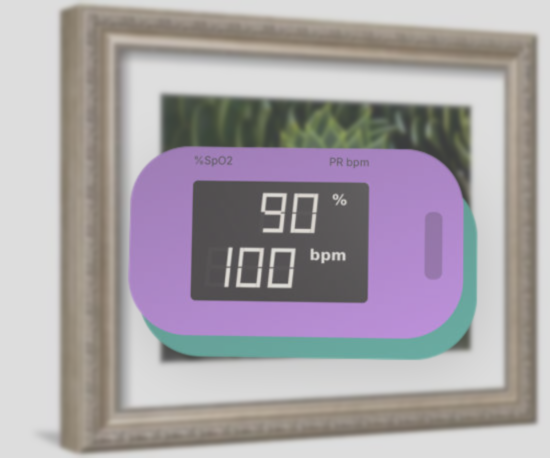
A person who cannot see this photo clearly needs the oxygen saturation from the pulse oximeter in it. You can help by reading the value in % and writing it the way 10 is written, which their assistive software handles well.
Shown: 90
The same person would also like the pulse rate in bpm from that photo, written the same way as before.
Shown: 100
